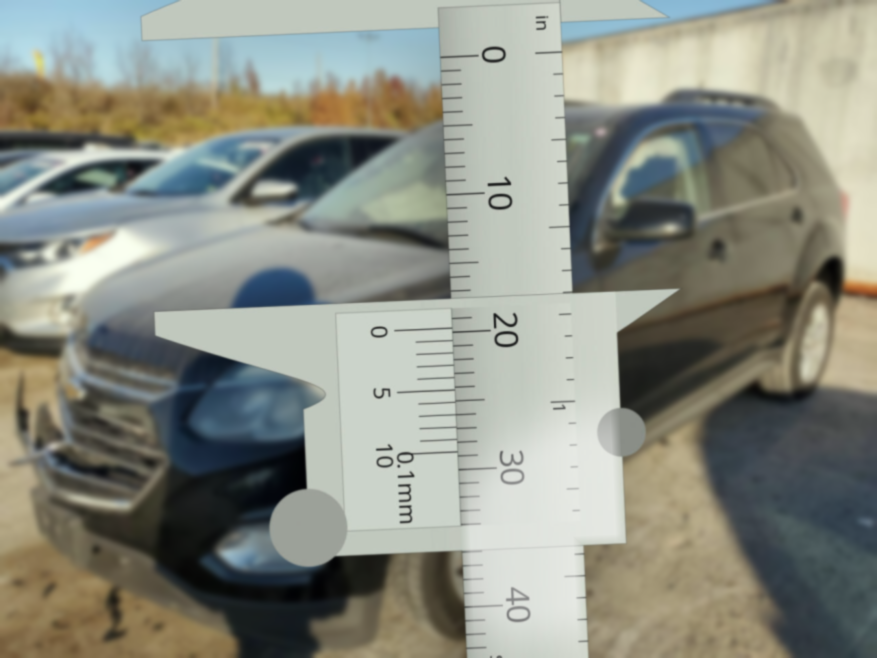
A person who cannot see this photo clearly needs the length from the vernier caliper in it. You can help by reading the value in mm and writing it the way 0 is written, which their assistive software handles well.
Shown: 19.7
